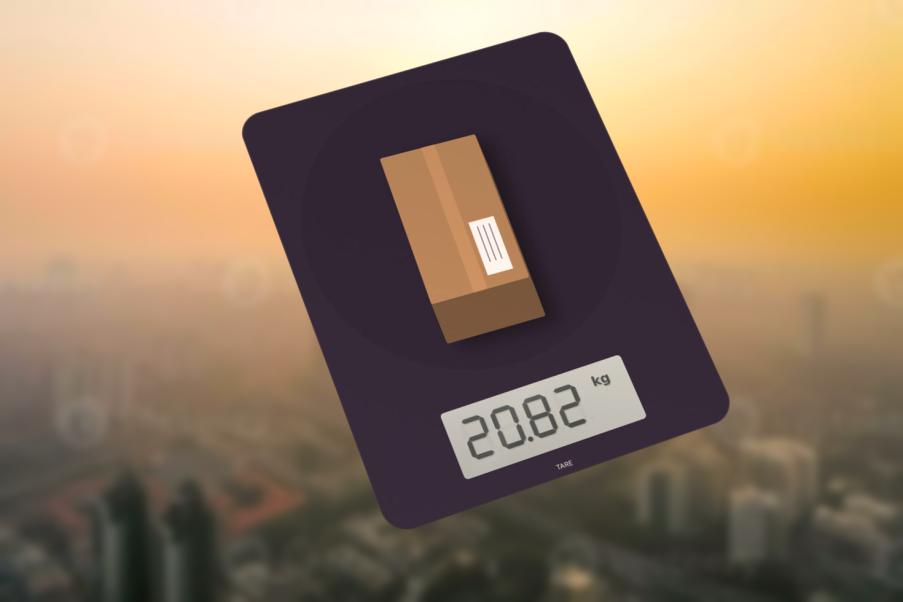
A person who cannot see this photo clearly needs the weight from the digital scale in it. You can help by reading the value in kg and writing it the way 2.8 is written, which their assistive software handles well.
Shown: 20.82
